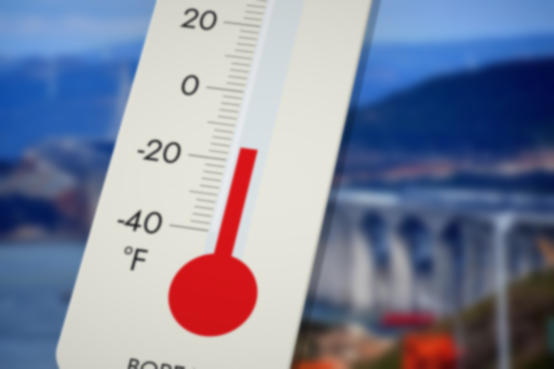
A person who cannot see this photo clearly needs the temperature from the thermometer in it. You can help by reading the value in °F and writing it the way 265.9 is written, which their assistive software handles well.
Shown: -16
